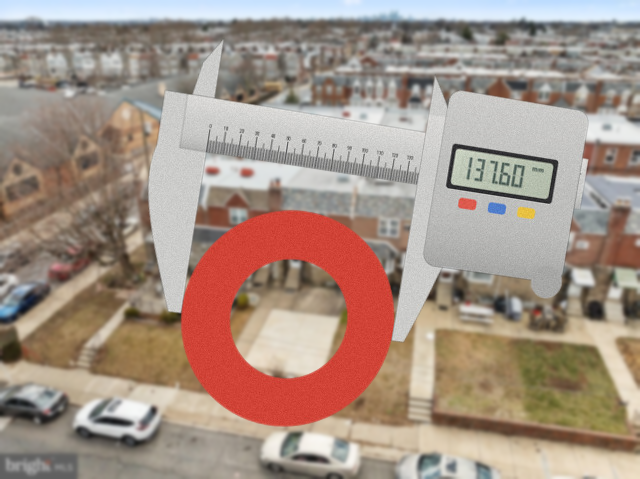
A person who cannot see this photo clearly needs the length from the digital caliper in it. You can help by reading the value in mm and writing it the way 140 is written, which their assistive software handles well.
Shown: 137.60
